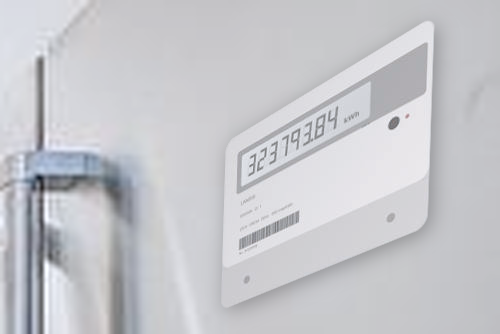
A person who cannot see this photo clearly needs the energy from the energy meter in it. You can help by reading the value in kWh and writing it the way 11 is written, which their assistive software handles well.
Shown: 323793.84
